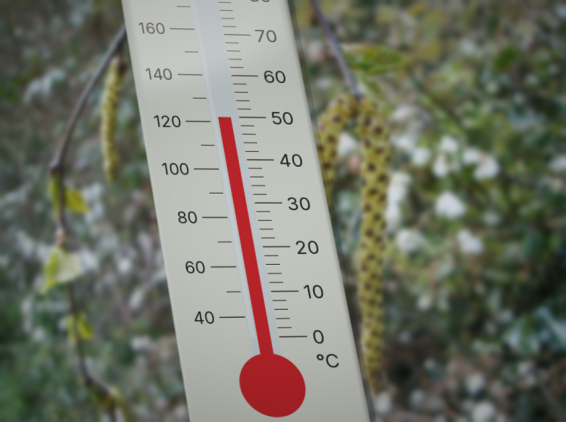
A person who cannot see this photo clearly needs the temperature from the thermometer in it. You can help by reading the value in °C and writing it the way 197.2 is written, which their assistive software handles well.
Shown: 50
